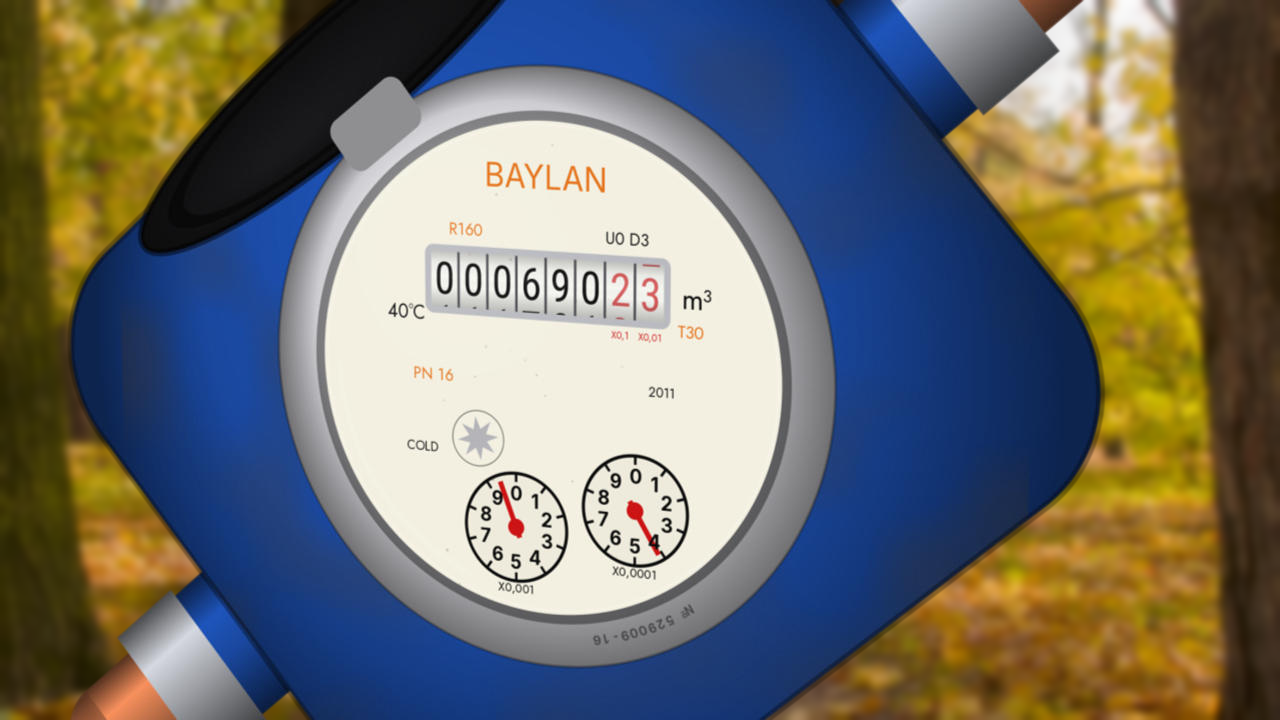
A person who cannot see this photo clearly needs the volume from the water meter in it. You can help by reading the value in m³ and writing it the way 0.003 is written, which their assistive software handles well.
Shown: 690.2294
